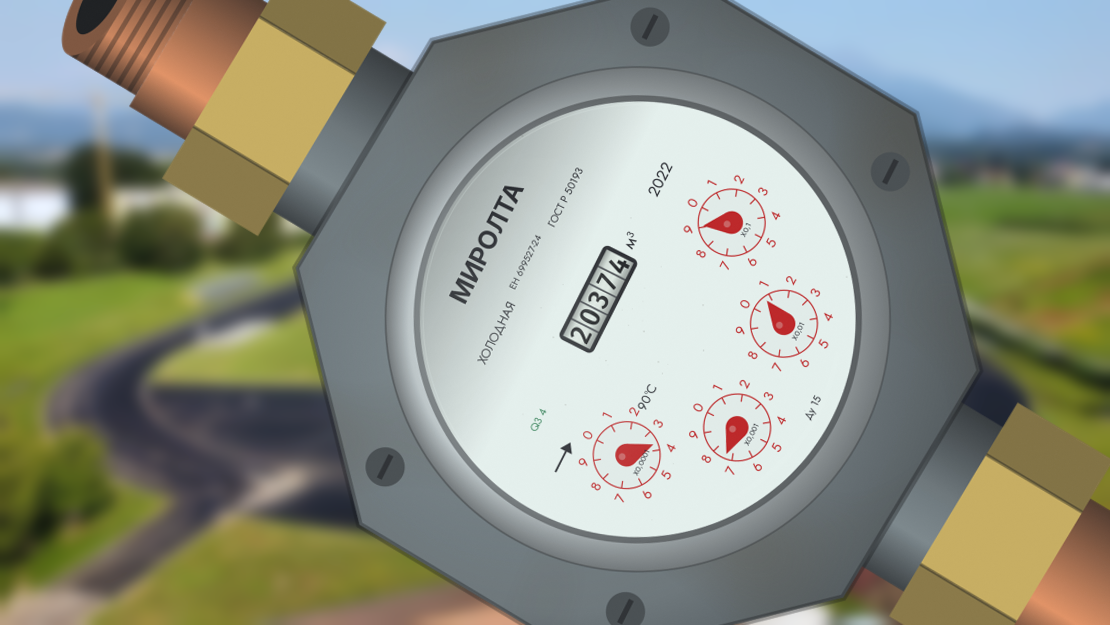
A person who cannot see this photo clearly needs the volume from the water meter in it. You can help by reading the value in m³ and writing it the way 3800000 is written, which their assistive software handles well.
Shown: 20373.9073
